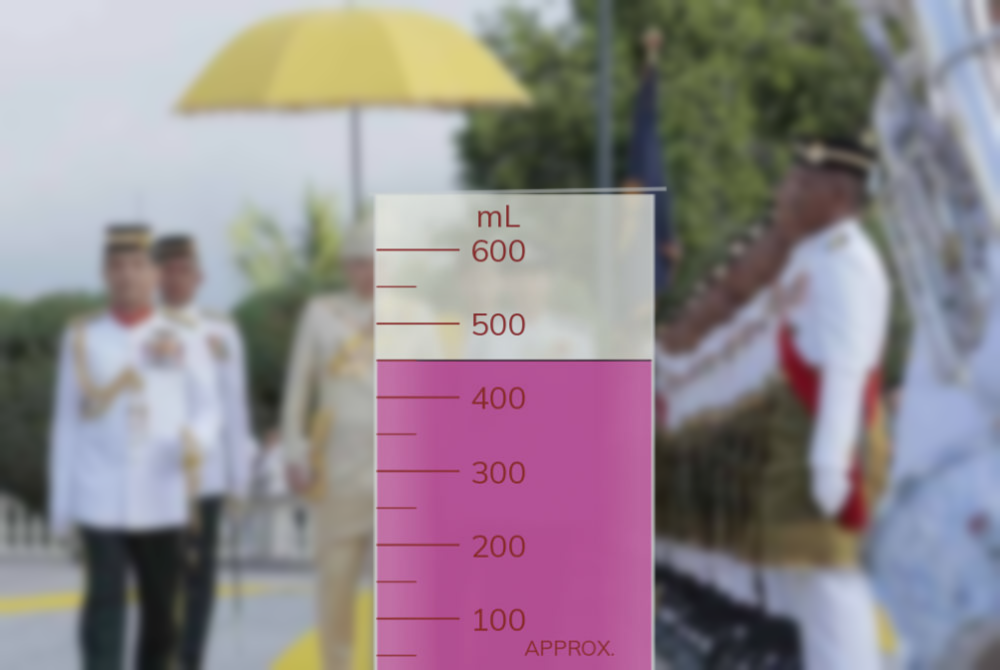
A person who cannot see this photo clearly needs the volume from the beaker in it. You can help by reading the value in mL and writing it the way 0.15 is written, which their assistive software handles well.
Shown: 450
